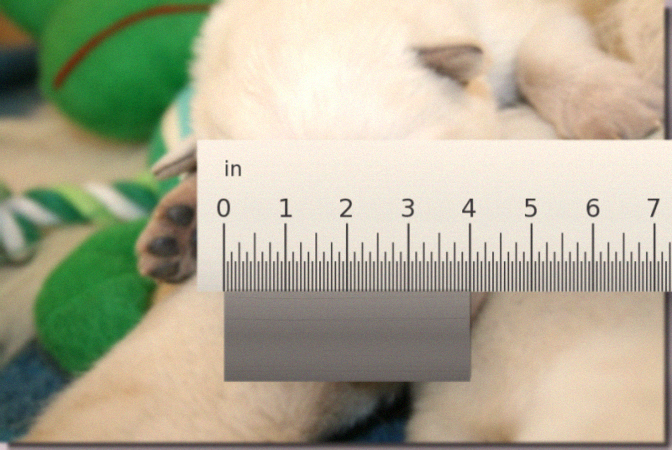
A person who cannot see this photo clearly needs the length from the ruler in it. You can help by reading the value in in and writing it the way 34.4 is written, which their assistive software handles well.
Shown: 4
